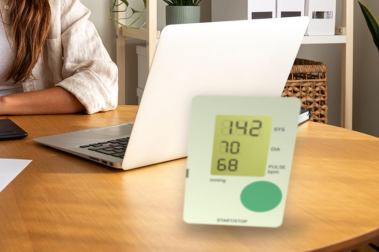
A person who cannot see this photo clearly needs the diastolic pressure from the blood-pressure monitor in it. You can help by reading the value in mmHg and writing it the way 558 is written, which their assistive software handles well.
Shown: 70
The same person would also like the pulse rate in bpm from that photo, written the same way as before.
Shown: 68
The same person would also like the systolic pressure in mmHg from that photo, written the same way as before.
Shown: 142
